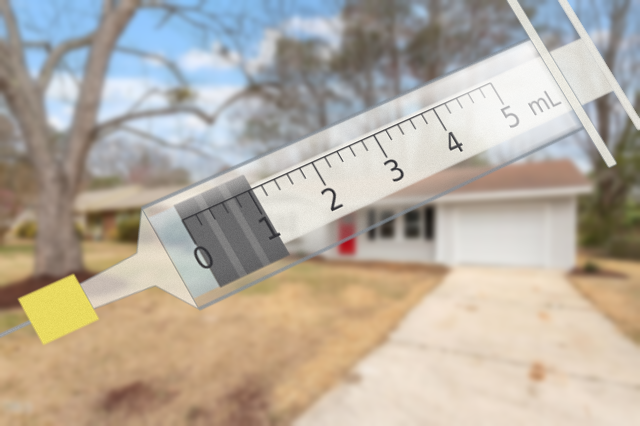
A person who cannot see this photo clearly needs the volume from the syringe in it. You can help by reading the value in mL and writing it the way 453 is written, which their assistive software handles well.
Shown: 0
